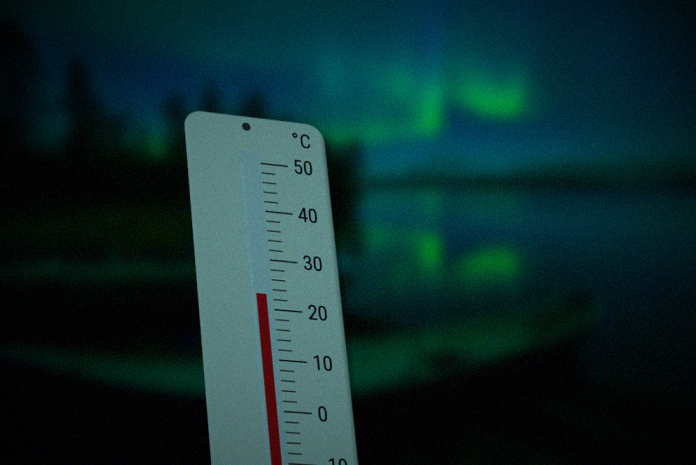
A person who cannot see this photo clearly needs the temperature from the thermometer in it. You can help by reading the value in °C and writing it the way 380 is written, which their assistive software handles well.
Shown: 23
